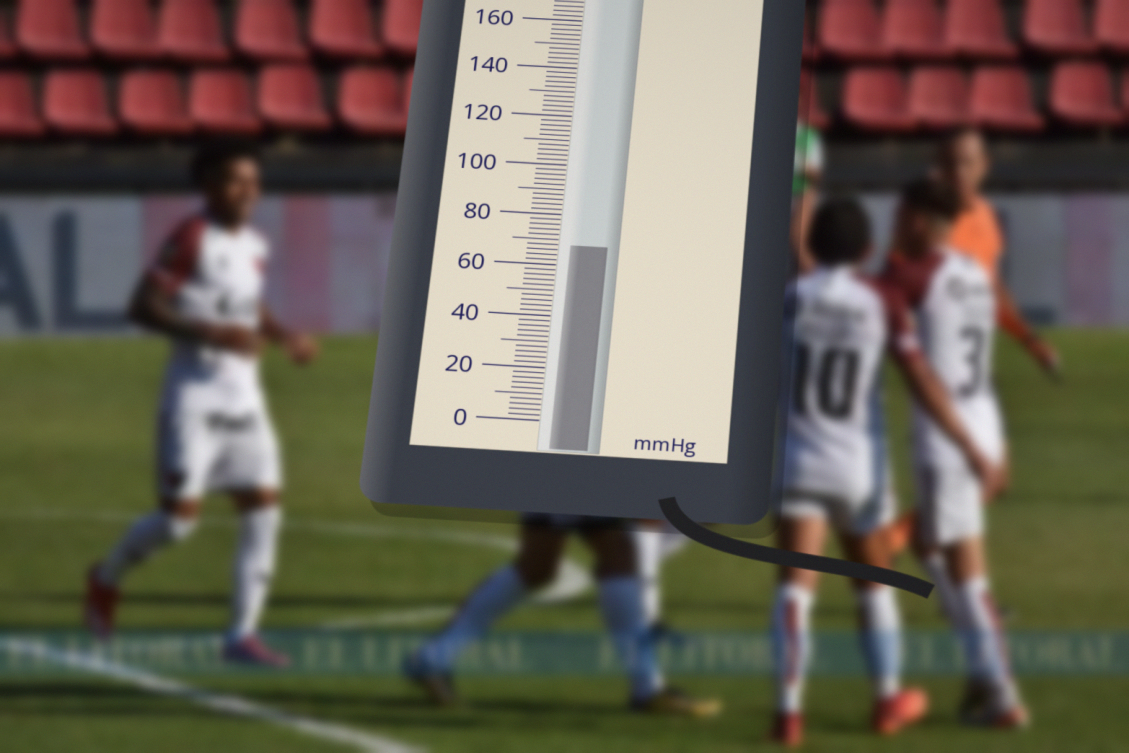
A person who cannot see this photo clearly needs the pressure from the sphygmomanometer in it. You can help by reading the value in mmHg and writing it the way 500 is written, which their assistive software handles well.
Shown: 68
